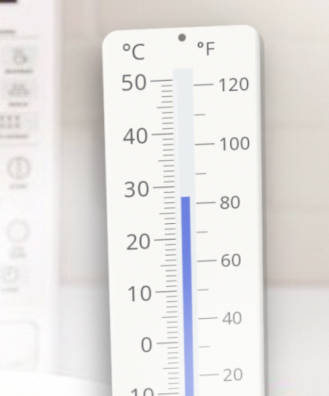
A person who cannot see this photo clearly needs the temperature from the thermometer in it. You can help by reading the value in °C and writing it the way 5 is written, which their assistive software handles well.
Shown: 28
